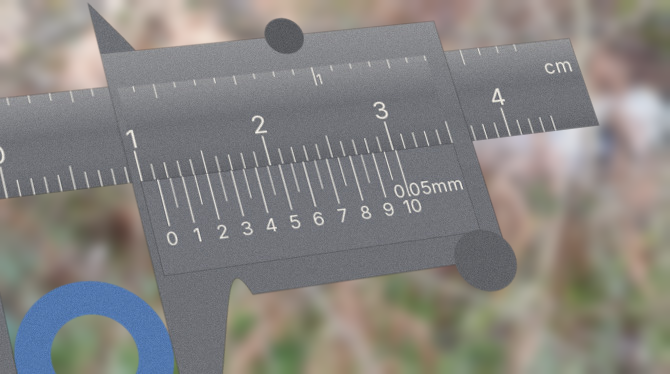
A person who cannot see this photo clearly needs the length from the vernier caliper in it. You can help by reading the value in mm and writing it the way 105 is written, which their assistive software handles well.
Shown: 11.2
